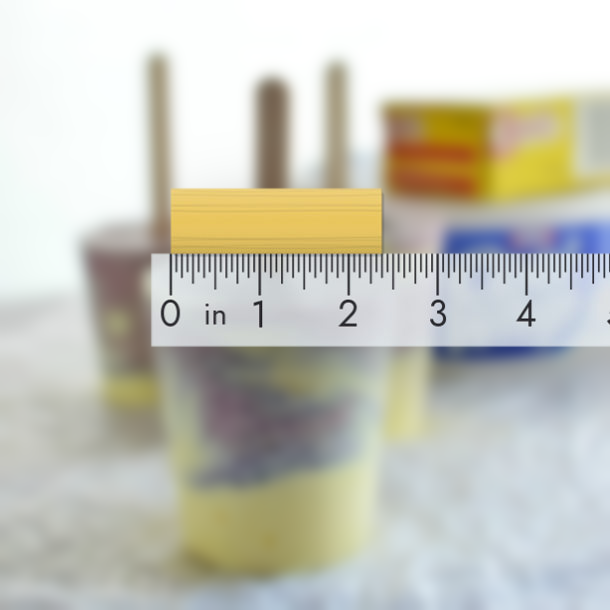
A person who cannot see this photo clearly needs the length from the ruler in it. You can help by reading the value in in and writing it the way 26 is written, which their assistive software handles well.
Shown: 2.375
